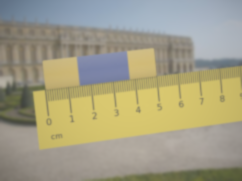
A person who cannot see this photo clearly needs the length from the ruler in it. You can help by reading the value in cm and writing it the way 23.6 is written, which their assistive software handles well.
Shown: 5
